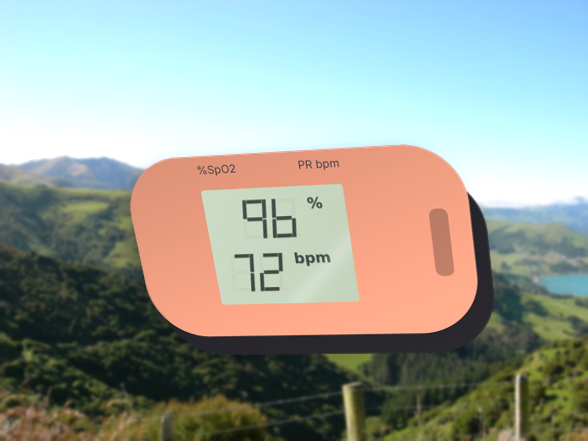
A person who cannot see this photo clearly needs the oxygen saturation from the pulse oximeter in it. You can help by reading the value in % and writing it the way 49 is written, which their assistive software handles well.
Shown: 96
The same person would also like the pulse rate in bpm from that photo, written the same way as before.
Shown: 72
